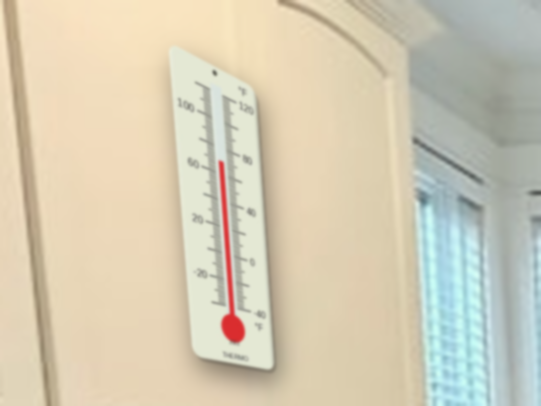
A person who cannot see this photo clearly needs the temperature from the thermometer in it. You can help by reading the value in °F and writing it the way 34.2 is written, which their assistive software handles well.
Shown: 70
